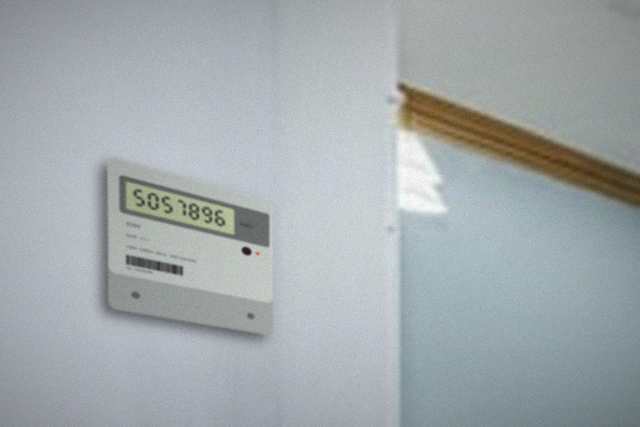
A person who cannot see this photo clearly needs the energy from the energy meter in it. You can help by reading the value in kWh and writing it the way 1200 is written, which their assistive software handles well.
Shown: 5057896
